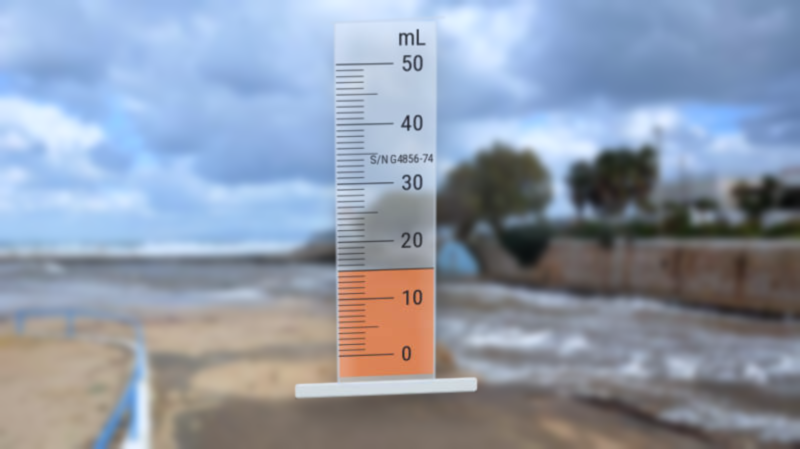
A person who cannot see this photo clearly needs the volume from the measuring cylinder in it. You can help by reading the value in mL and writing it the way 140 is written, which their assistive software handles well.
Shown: 15
